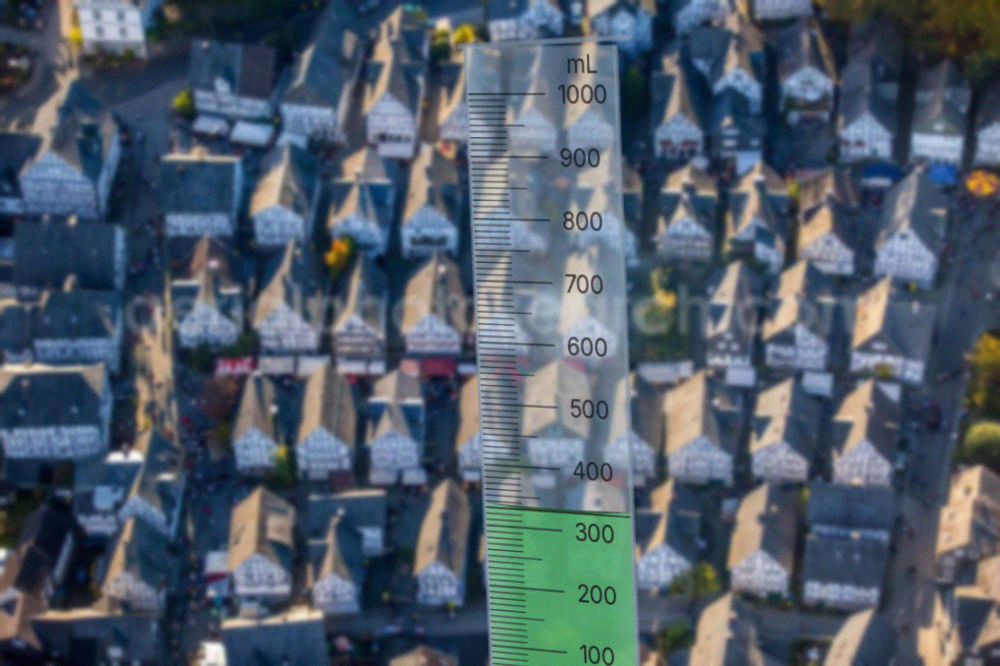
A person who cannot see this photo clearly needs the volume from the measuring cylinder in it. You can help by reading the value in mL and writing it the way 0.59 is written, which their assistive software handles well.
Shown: 330
